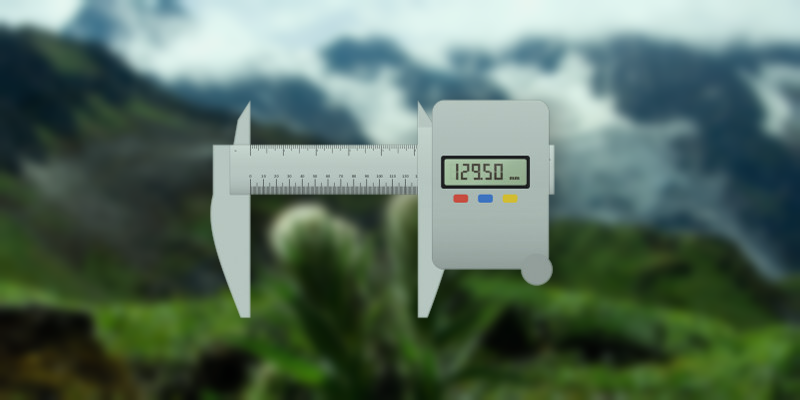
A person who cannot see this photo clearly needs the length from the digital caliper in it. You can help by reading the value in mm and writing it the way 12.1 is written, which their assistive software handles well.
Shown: 129.50
